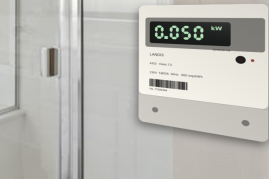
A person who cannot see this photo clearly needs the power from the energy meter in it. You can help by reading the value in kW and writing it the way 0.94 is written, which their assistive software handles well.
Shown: 0.050
